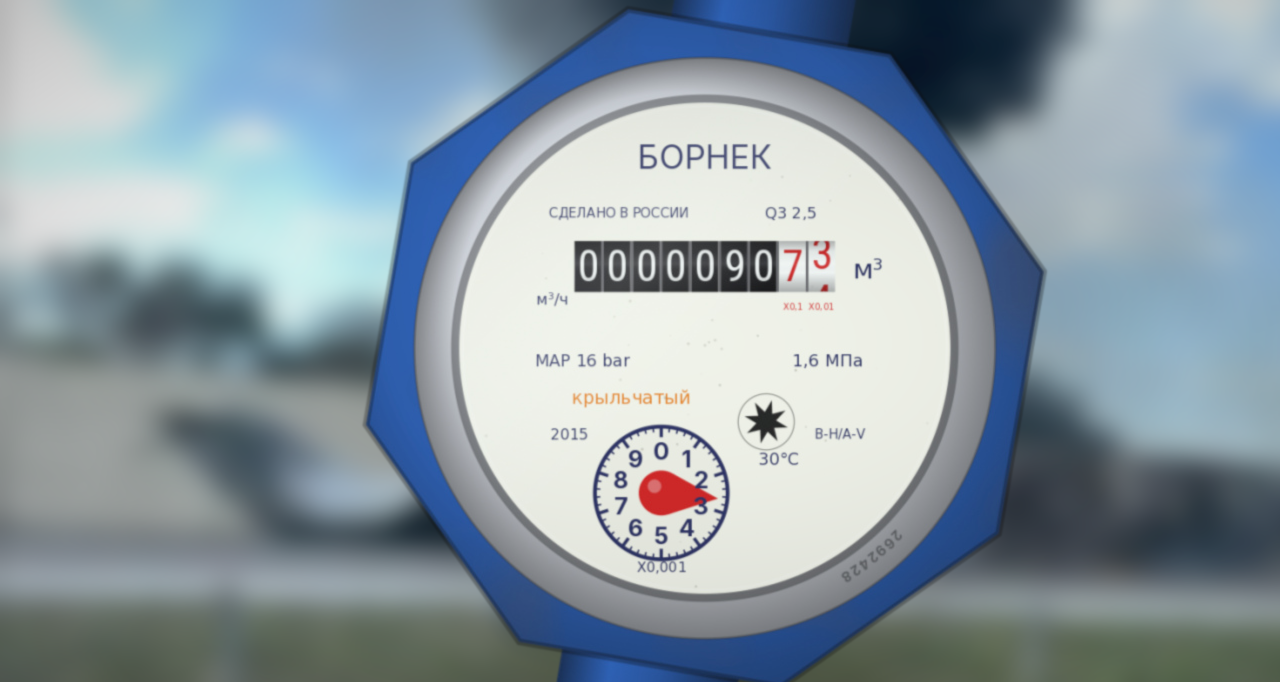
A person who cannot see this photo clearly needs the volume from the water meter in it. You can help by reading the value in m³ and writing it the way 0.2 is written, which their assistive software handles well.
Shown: 90.732
